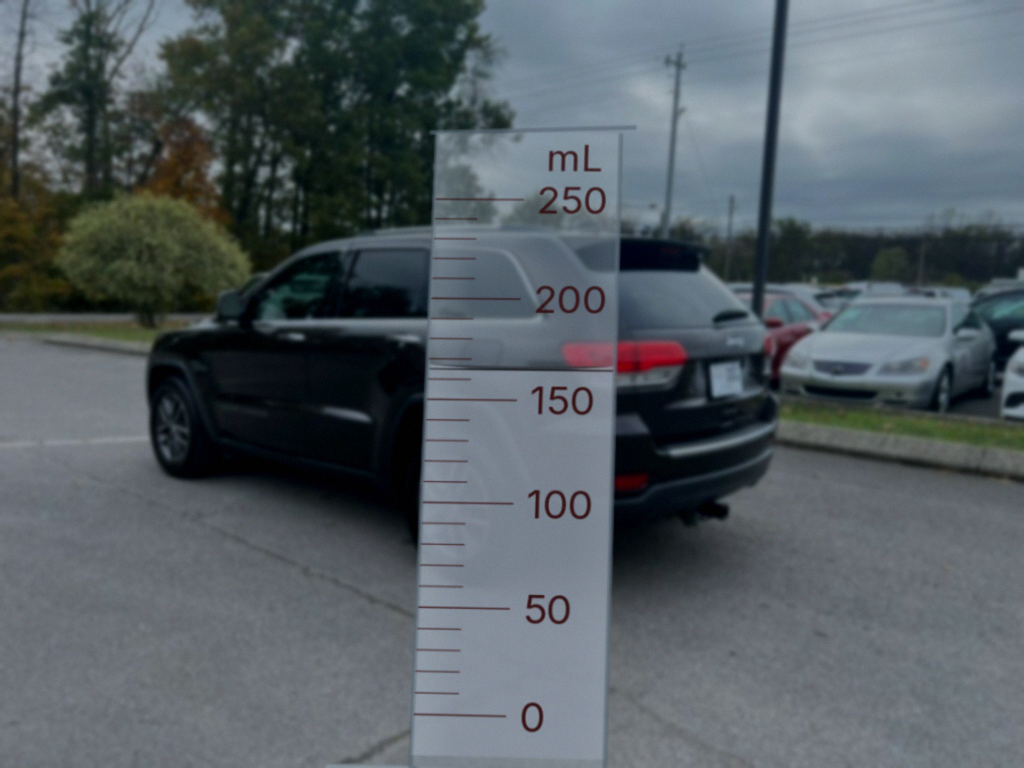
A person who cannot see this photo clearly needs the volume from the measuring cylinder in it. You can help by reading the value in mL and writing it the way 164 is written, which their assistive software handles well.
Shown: 165
